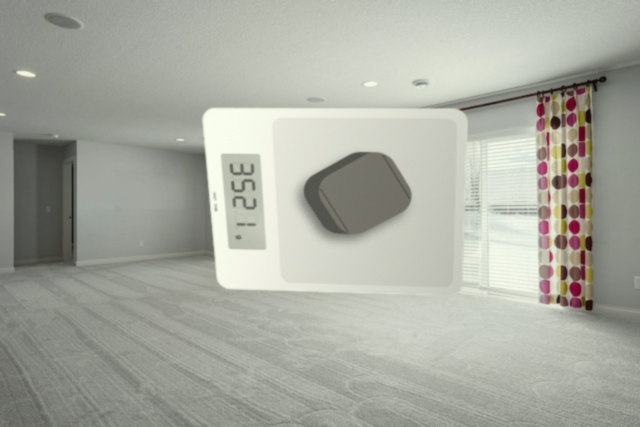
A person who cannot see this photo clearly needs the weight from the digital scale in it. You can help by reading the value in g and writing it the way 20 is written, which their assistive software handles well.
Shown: 3521
